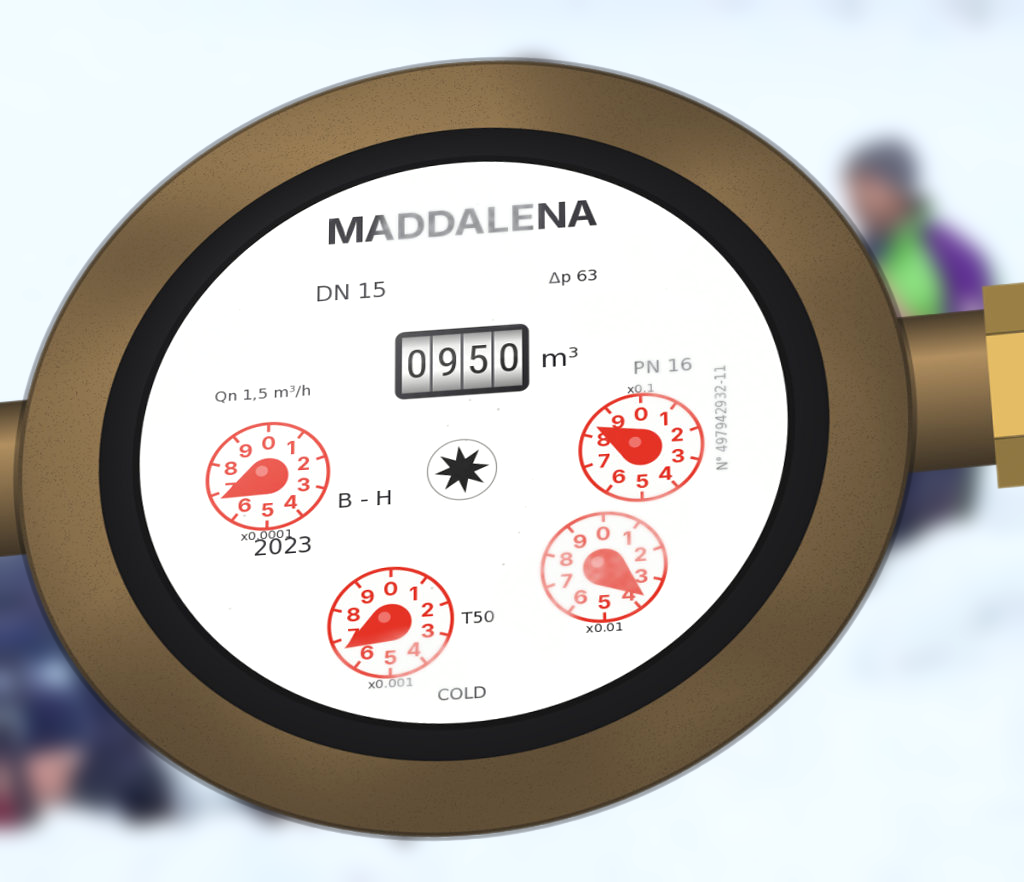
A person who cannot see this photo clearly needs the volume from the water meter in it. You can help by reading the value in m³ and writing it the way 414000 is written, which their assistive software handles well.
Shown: 950.8366
